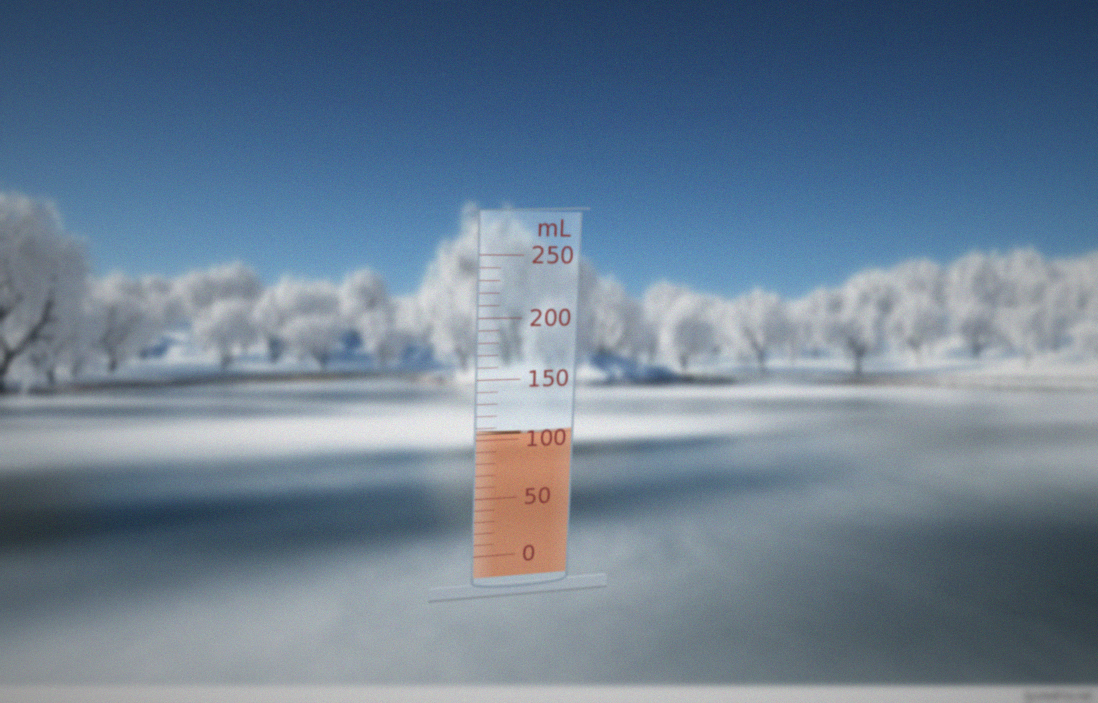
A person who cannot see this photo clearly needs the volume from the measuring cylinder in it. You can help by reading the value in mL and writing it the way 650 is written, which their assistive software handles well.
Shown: 105
